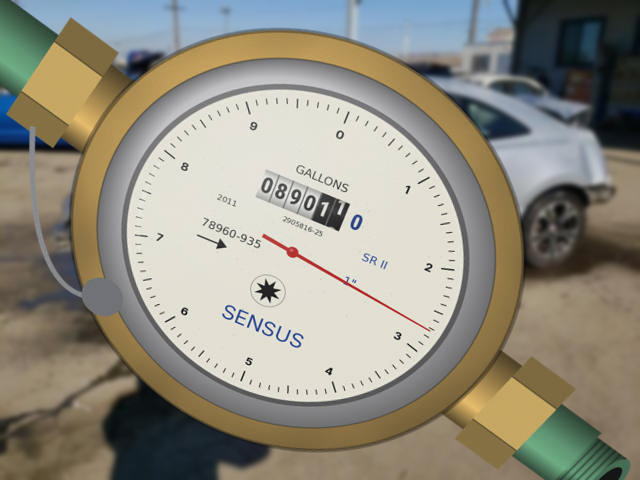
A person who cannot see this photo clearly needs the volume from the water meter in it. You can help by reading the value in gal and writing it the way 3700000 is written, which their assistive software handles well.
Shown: 890112.7
